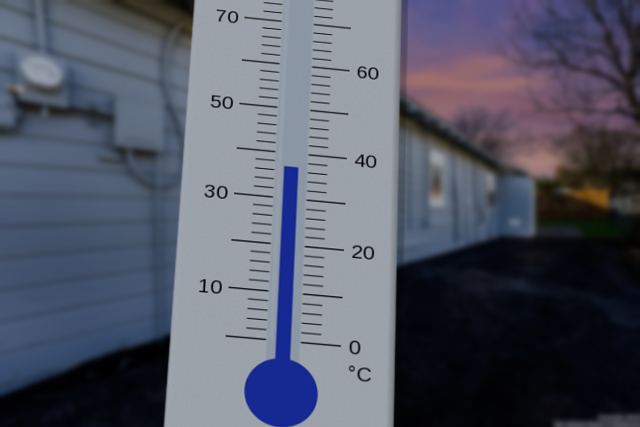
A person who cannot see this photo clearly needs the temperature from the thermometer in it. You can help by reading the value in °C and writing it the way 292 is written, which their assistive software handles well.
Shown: 37
